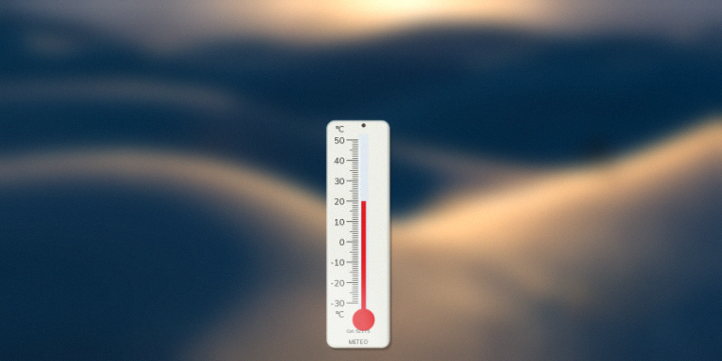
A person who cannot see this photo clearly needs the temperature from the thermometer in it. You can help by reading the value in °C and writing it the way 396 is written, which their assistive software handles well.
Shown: 20
